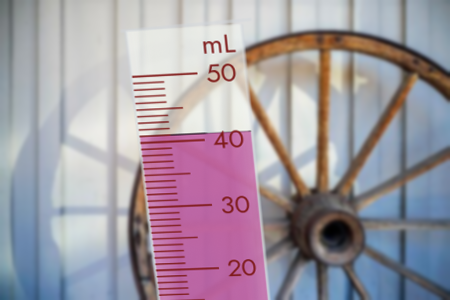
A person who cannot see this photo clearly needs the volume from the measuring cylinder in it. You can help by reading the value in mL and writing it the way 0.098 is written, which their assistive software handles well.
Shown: 41
